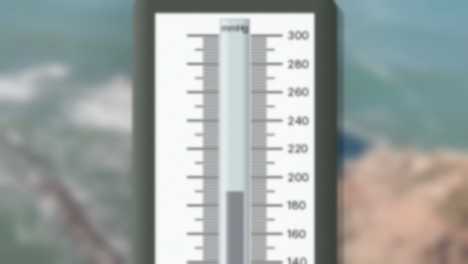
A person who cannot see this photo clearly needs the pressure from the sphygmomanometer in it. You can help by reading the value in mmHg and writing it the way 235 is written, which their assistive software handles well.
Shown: 190
